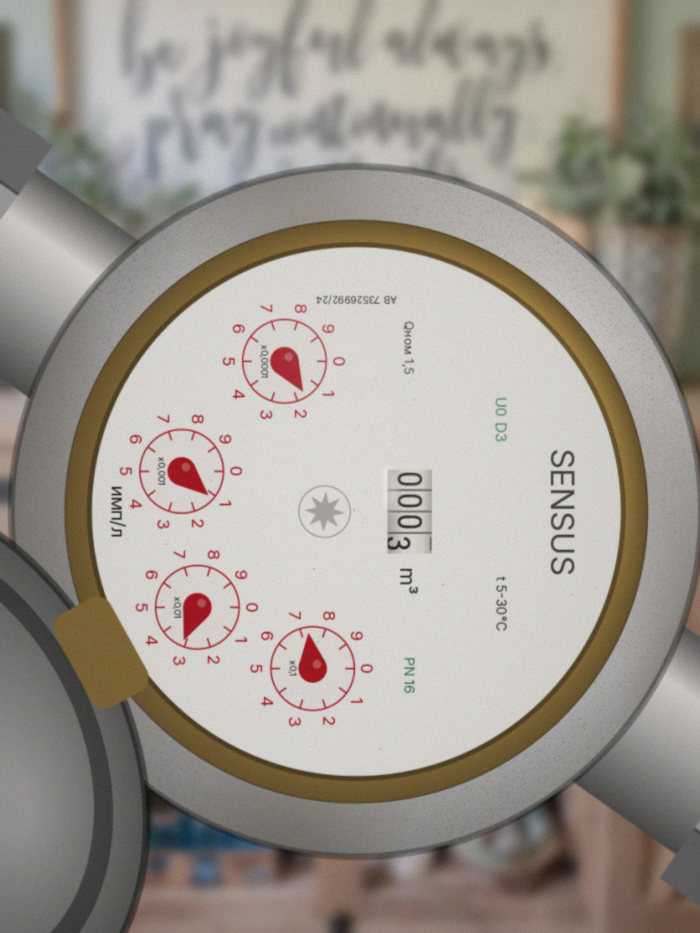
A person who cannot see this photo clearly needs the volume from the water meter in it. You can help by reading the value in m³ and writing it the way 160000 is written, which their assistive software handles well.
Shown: 2.7311
